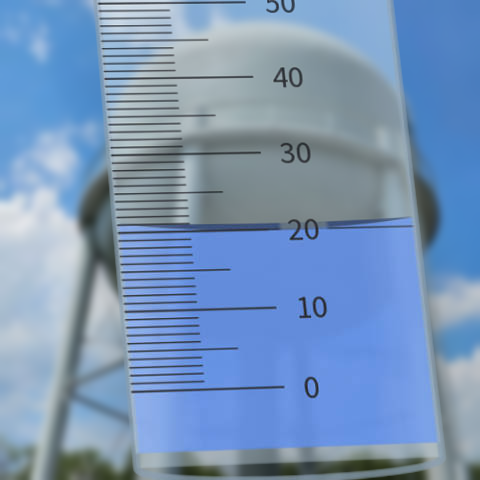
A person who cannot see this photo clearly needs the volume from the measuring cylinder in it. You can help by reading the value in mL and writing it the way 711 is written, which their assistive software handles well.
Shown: 20
